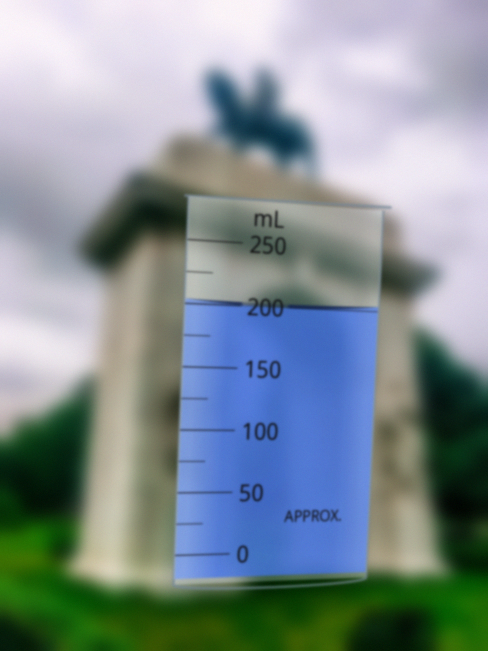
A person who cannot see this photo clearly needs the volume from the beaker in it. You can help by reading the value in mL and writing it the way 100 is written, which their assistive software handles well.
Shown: 200
